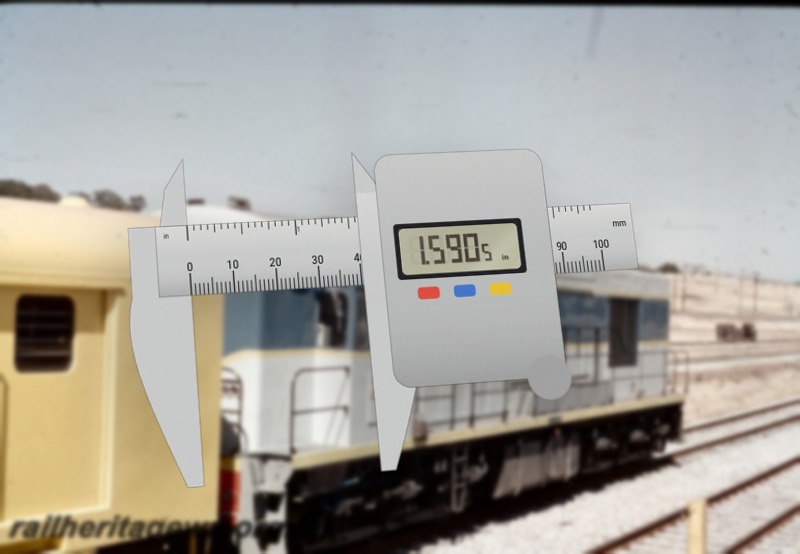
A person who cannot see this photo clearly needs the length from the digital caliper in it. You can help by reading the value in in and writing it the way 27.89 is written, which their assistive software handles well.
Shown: 1.5905
